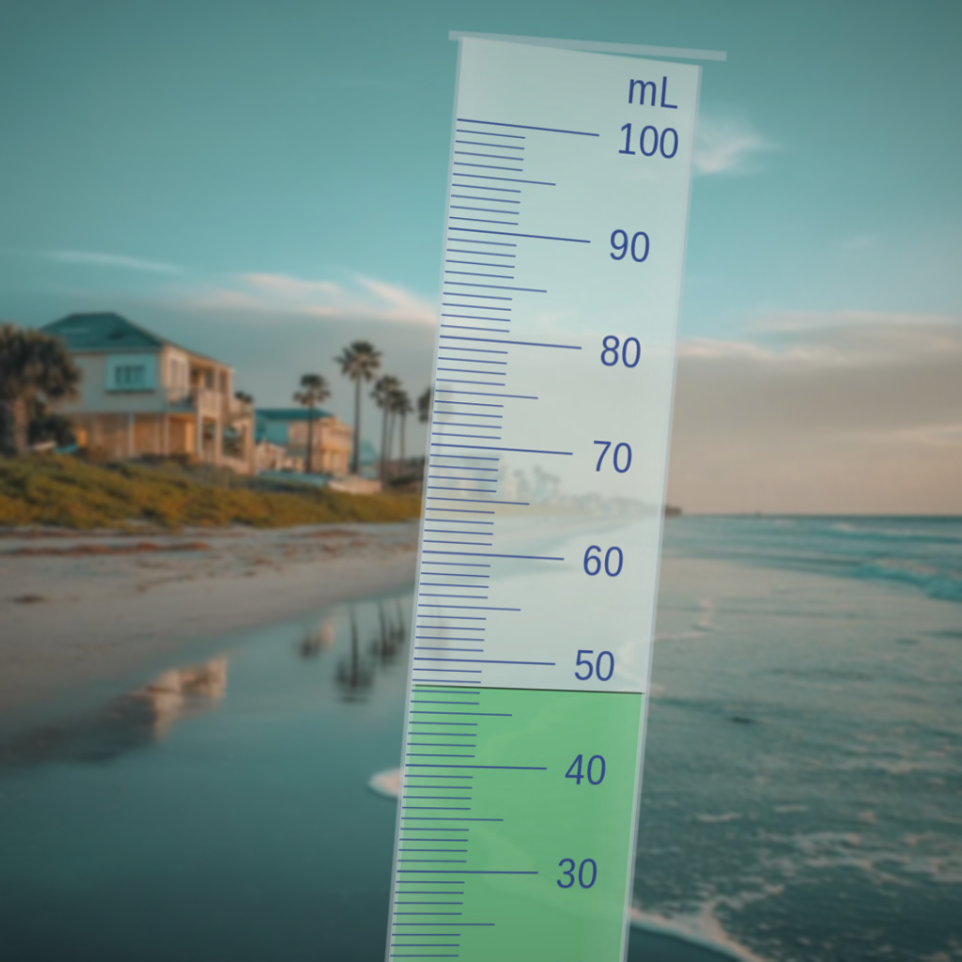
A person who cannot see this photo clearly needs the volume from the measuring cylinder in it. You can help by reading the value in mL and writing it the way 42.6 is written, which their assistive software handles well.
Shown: 47.5
